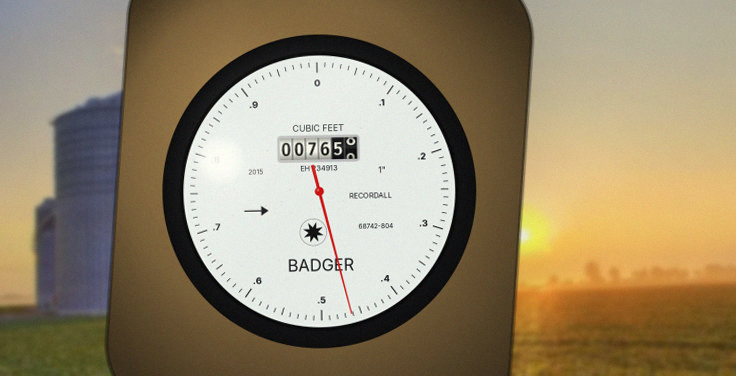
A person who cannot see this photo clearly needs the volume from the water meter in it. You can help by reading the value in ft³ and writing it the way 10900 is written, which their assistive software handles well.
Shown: 7658.46
